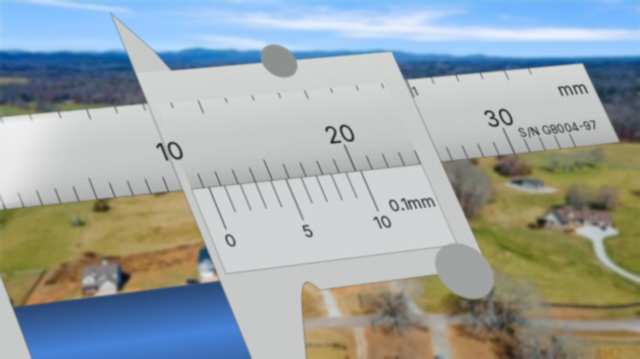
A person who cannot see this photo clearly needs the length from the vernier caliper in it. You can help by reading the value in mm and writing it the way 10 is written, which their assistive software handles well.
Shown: 11.3
